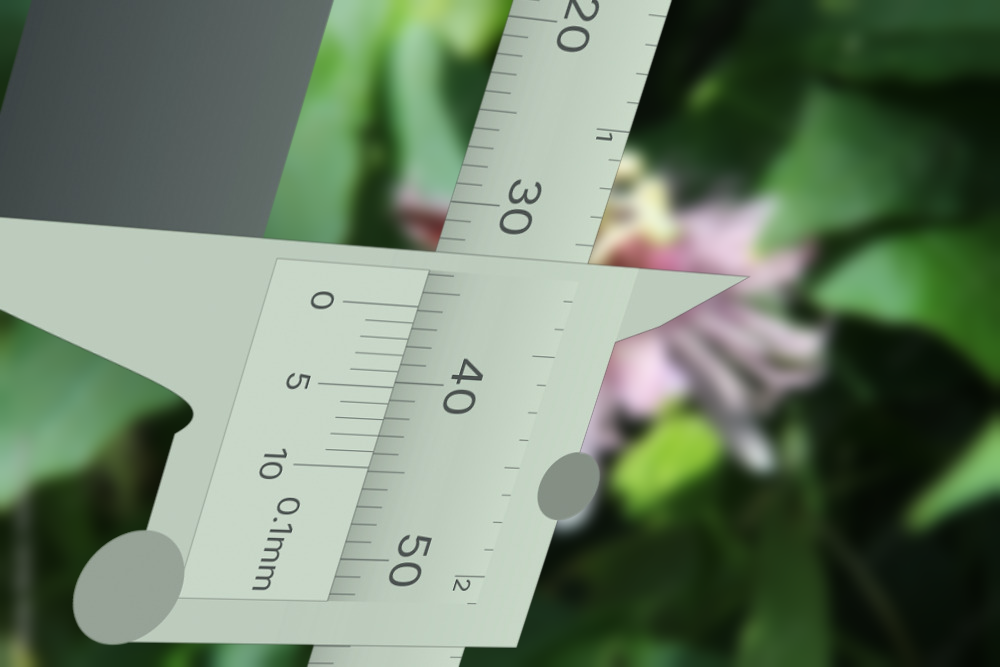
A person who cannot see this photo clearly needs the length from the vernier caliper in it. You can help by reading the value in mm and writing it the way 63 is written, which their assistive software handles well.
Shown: 35.8
